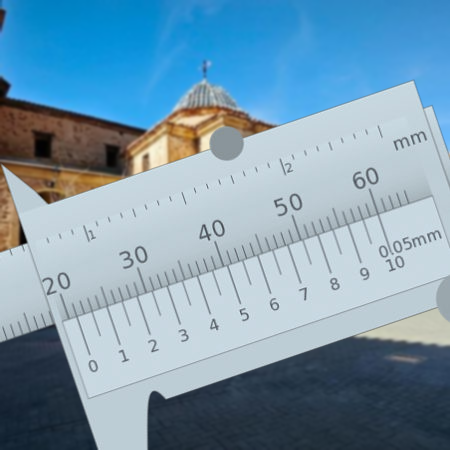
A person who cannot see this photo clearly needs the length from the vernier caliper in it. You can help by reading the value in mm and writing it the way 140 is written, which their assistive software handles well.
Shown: 21.0
